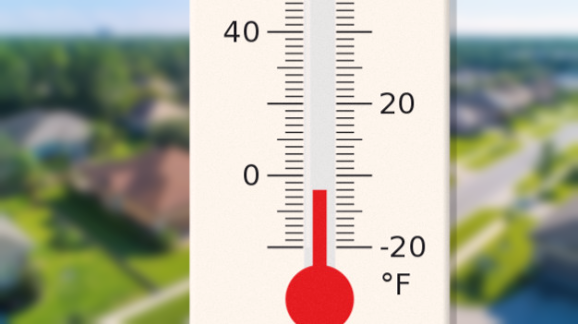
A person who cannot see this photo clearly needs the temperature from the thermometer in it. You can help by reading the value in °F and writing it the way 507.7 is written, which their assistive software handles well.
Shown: -4
